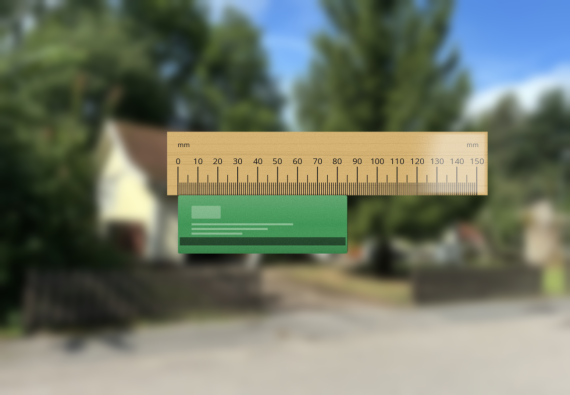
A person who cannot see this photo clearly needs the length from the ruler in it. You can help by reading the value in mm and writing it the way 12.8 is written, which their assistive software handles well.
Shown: 85
